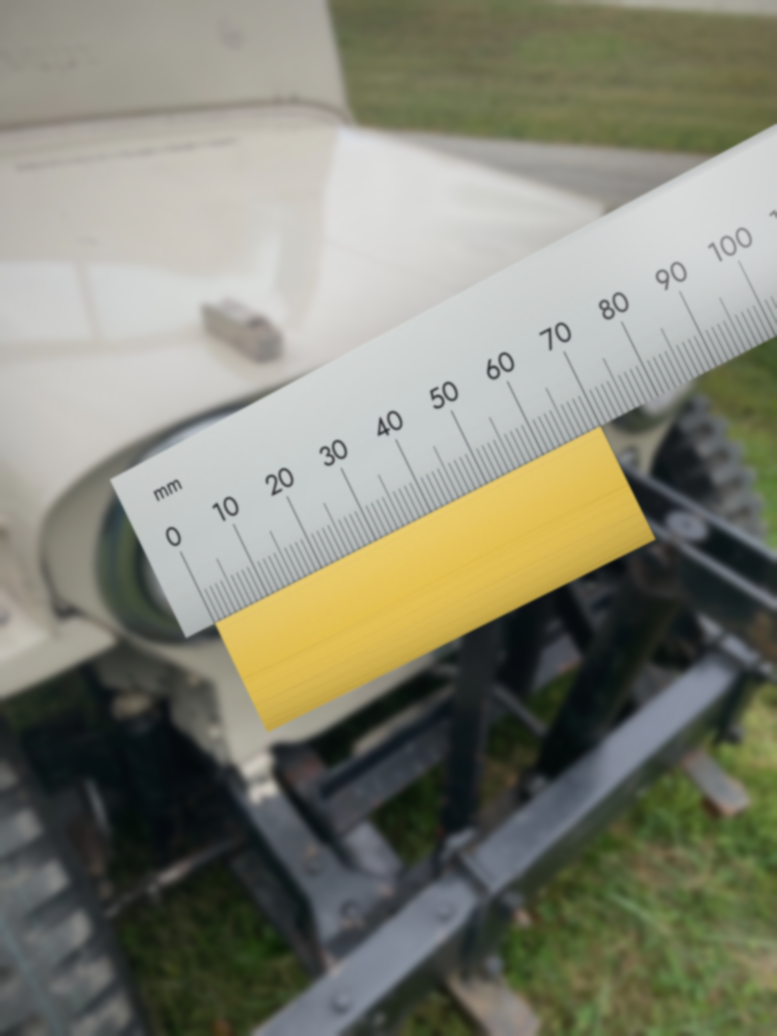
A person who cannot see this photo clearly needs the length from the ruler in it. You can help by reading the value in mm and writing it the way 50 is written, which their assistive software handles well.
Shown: 70
